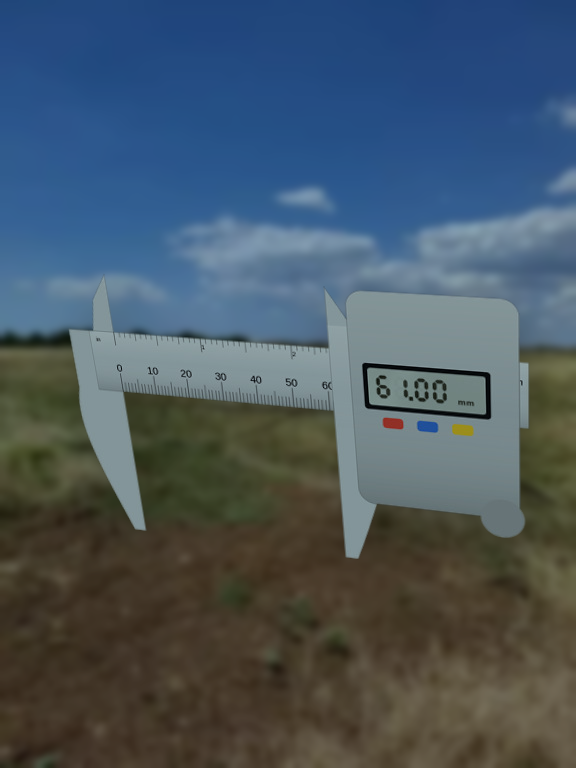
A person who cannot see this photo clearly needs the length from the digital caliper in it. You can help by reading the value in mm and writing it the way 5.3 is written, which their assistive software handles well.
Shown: 61.00
